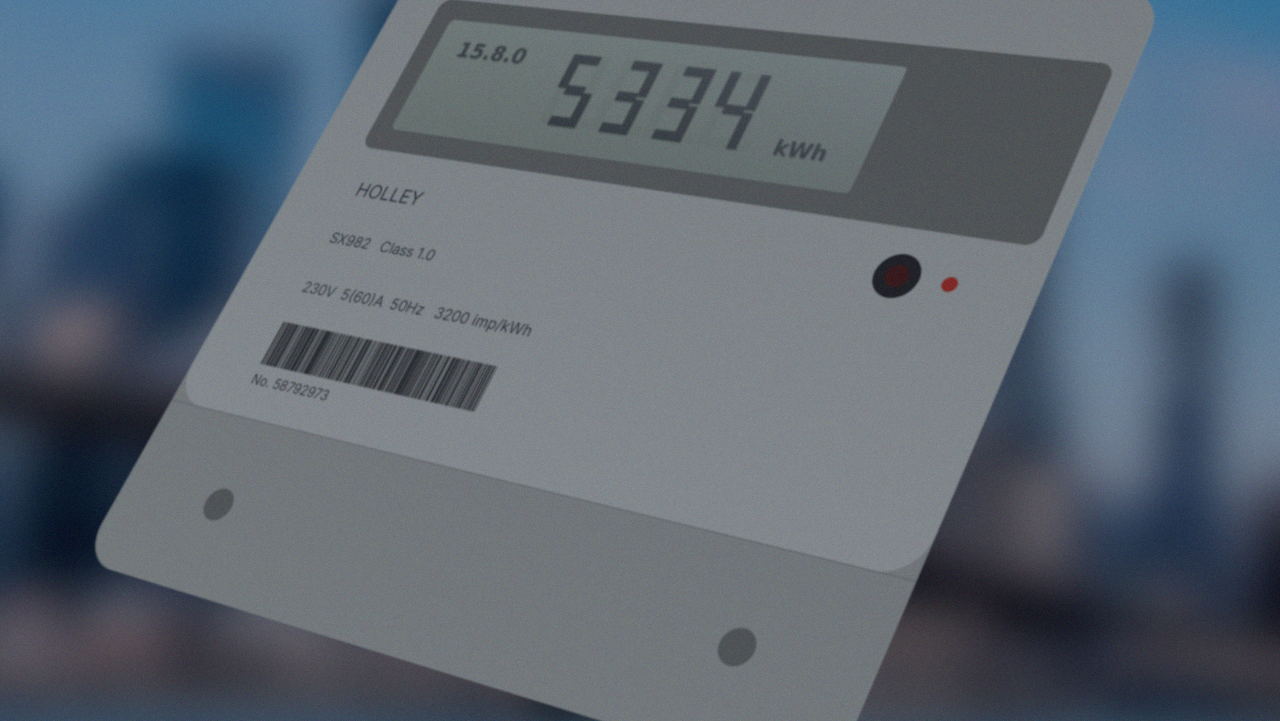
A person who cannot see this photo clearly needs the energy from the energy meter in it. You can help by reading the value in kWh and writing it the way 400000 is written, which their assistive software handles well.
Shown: 5334
